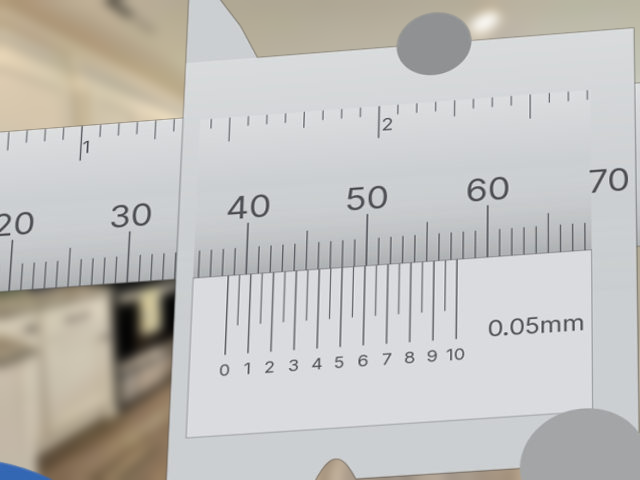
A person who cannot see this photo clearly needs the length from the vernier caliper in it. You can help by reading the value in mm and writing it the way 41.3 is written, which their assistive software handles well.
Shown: 38.5
